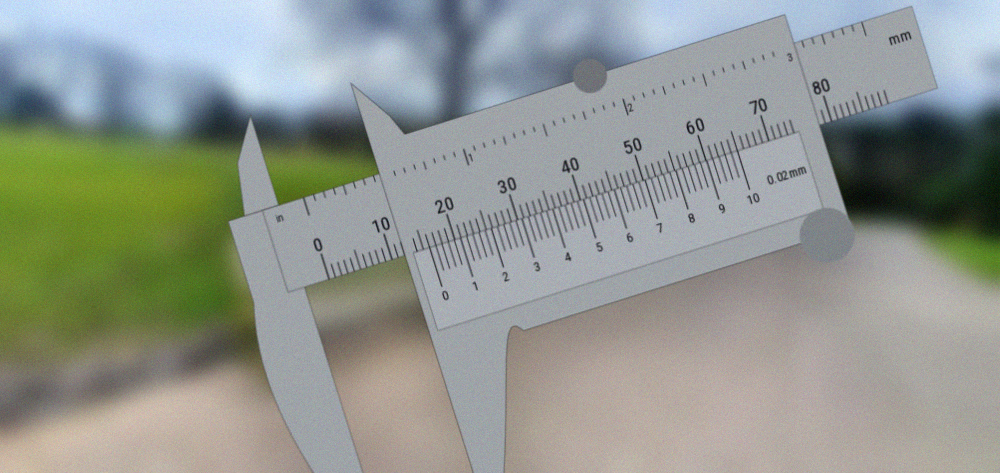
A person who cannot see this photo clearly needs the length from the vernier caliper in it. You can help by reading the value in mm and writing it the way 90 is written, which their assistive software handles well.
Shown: 16.0
